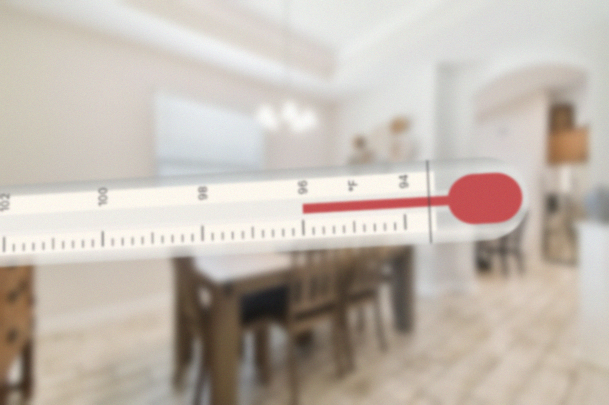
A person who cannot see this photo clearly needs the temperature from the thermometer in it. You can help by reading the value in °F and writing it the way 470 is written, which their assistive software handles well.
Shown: 96
